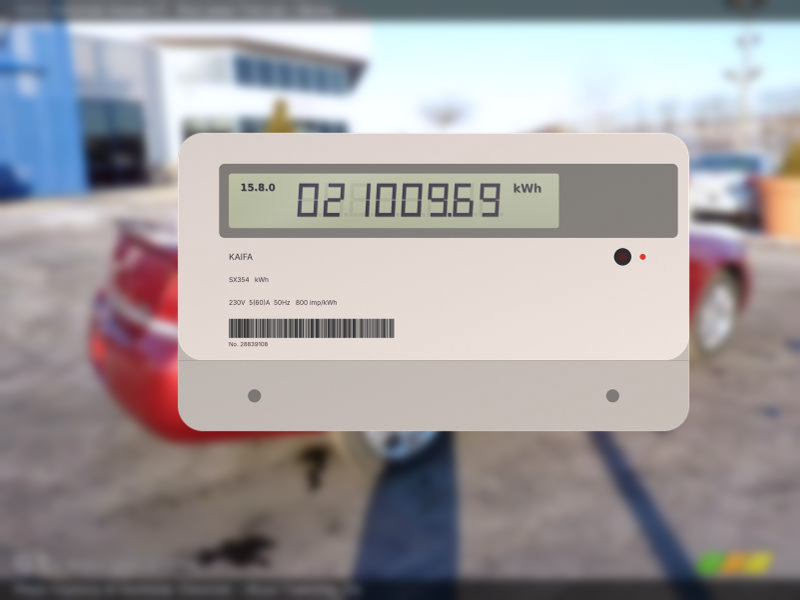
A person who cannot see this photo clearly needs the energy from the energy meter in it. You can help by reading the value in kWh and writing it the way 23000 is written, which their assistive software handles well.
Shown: 21009.69
